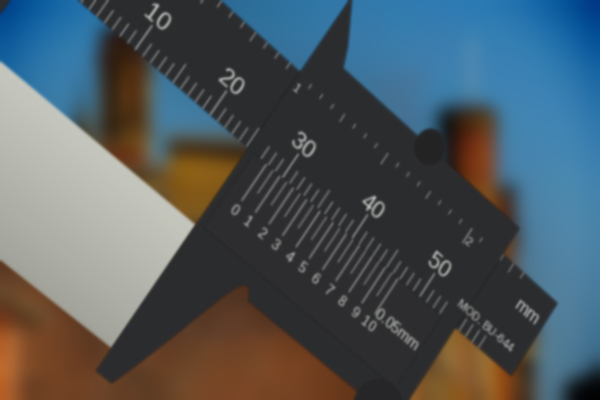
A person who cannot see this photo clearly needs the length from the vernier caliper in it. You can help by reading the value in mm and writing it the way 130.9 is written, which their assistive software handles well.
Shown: 27.8
